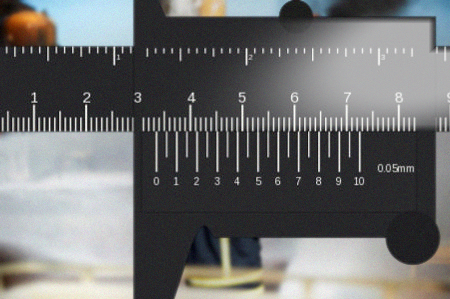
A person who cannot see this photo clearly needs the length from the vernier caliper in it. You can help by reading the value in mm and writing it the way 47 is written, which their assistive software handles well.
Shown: 33.5
